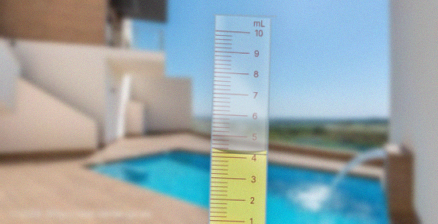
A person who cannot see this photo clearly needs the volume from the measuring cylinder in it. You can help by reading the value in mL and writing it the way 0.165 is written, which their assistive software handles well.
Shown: 4.2
